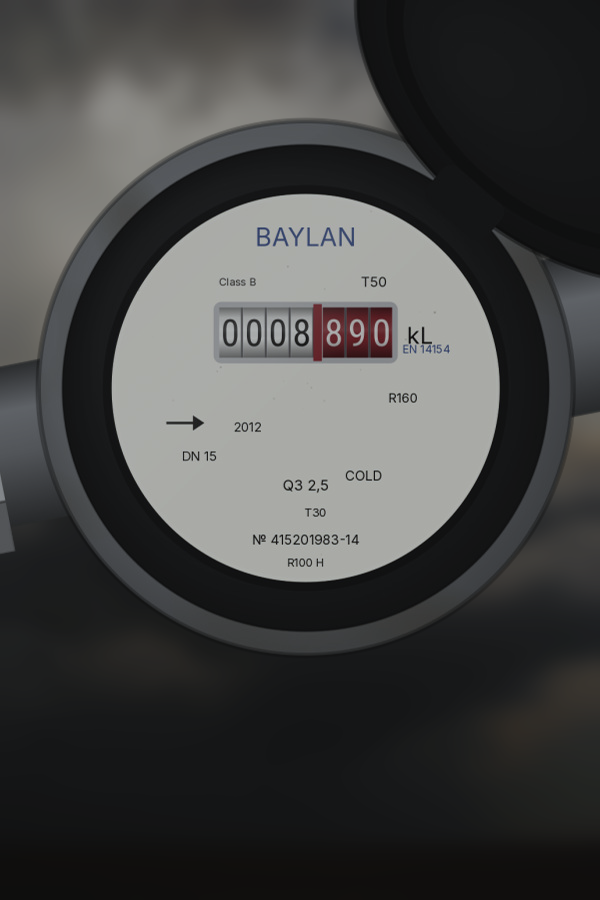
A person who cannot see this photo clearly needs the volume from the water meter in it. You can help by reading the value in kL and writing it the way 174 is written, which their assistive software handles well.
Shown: 8.890
